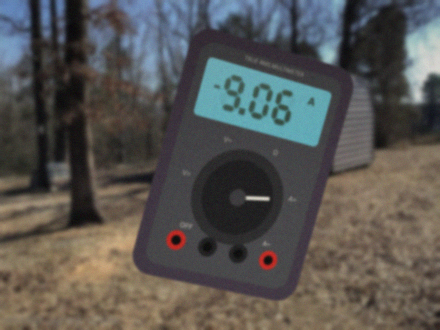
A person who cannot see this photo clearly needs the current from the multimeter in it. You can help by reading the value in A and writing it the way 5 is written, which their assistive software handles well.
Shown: -9.06
